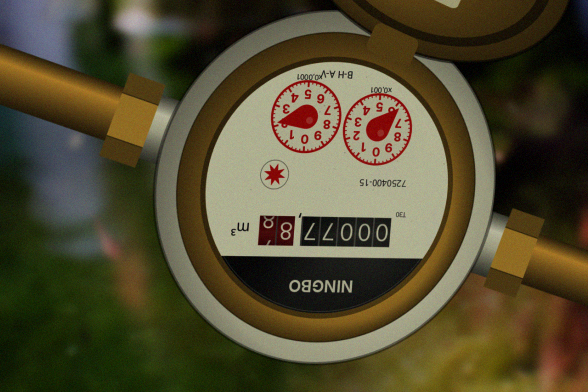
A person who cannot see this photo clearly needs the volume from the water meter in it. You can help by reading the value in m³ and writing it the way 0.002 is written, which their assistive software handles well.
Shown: 77.8762
